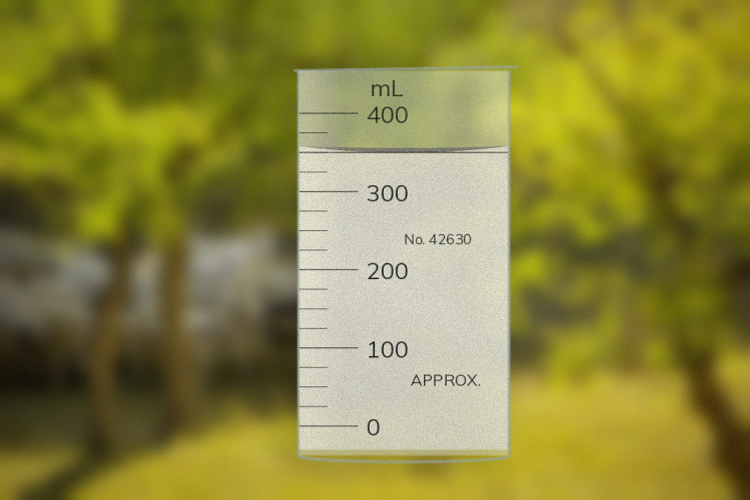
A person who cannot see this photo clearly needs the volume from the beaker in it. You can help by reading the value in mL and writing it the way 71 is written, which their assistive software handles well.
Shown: 350
